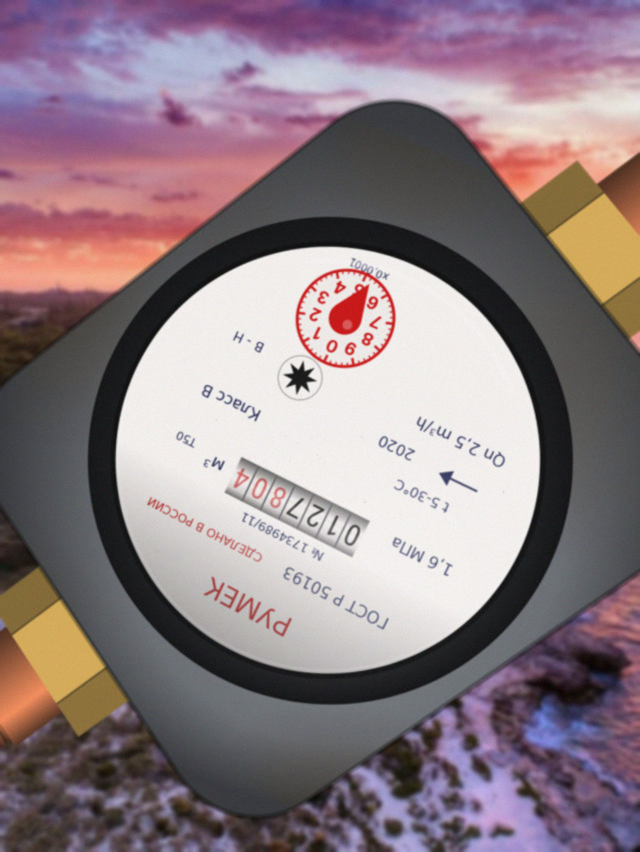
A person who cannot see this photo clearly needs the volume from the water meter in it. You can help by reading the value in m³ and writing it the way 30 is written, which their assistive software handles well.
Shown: 127.8045
